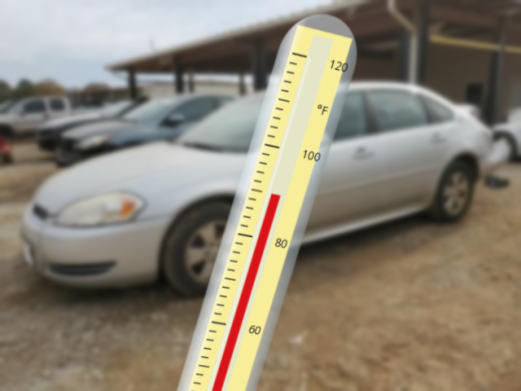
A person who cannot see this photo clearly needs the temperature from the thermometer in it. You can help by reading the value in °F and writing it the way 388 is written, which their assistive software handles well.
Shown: 90
